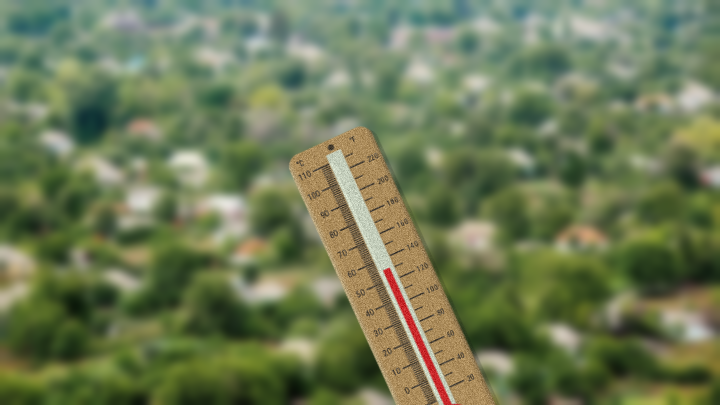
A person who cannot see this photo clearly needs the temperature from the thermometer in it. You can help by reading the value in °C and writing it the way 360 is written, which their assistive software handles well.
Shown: 55
